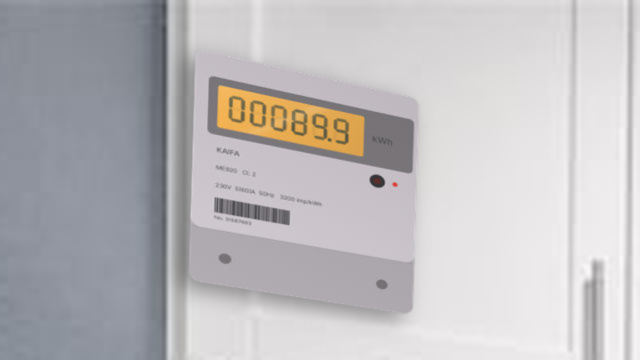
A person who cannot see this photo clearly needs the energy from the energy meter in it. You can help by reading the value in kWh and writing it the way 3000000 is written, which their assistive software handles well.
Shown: 89.9
